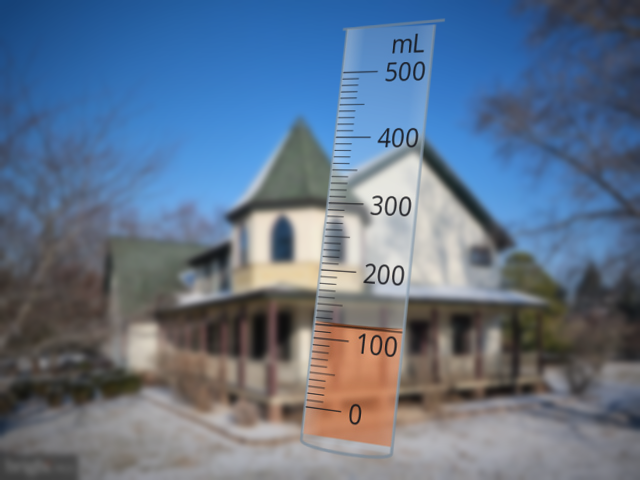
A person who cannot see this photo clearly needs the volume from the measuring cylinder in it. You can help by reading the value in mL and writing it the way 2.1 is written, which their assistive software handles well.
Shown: 120
